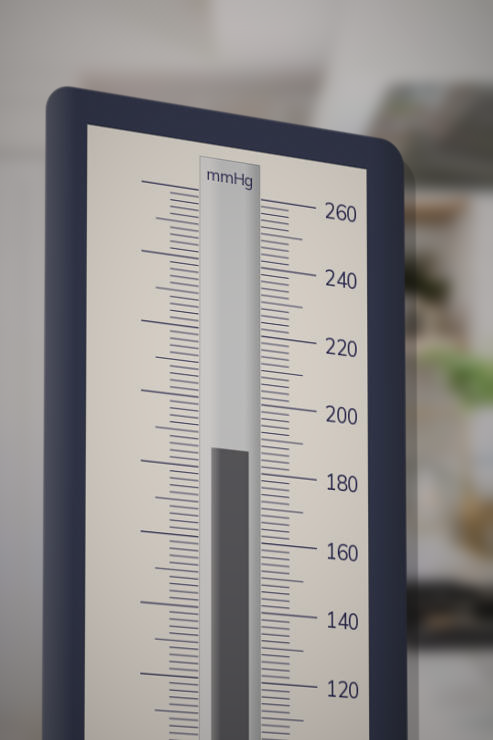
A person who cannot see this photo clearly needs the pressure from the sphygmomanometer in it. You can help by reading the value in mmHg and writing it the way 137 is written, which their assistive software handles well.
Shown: 186
